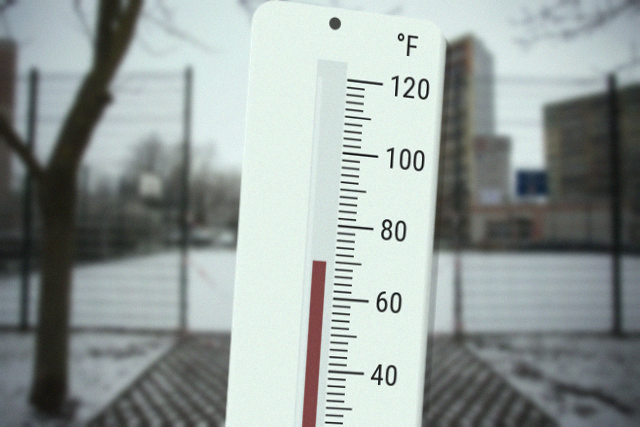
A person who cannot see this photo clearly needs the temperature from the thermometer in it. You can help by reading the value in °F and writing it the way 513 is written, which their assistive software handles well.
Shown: 70
